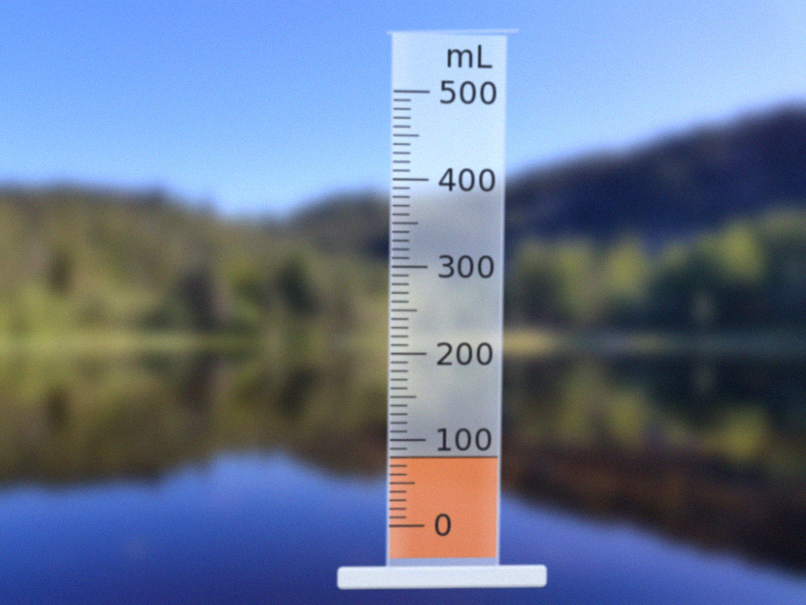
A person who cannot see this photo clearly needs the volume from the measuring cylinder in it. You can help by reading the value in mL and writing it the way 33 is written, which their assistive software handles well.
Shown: 80
